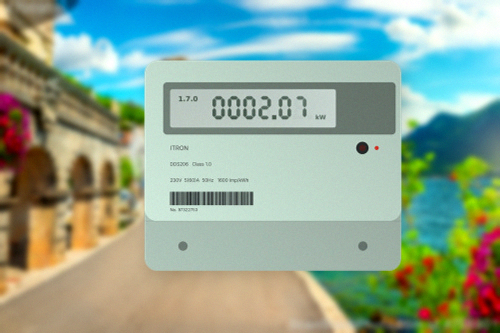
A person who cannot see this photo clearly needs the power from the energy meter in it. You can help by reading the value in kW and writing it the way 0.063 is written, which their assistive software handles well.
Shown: 2.07
